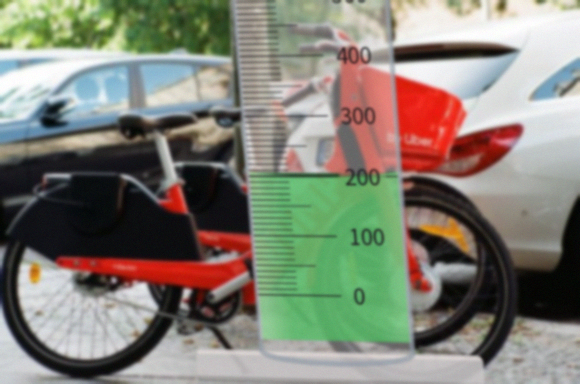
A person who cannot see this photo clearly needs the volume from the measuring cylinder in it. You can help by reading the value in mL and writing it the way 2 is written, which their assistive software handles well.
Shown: 200
